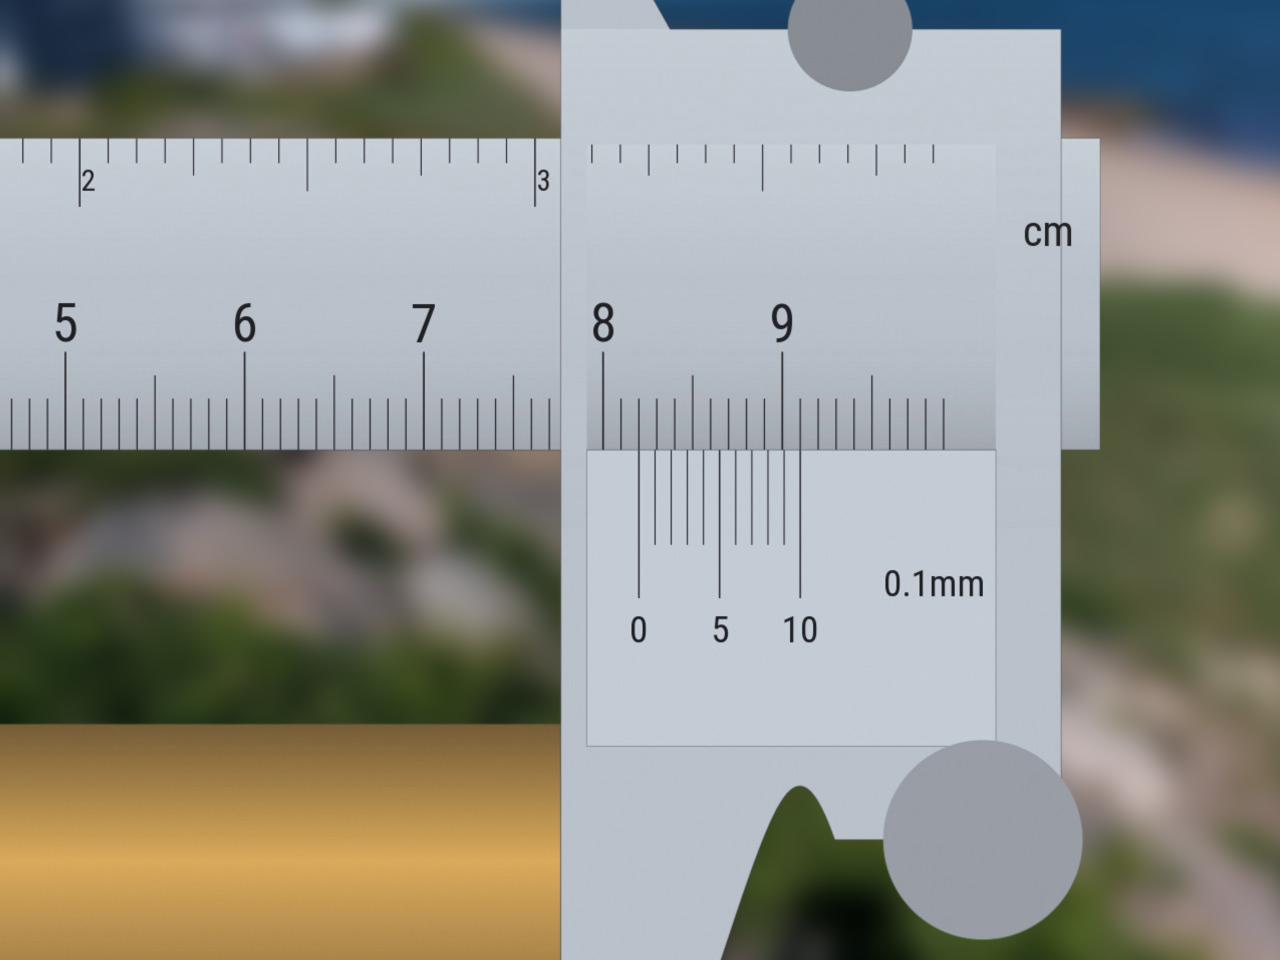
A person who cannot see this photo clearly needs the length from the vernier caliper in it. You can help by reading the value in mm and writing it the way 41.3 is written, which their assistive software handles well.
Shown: 82.0
